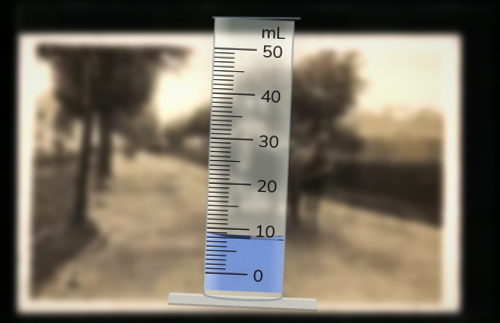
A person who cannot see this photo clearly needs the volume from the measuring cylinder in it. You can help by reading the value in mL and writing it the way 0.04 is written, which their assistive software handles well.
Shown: 8
